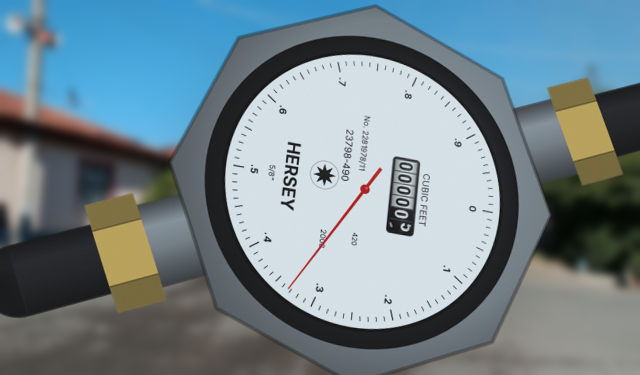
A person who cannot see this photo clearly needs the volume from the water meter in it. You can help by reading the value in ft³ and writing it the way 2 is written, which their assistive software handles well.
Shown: 5.33
